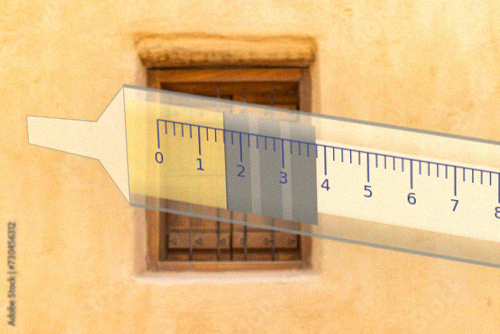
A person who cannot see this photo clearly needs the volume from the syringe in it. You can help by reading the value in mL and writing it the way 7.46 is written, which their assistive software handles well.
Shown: 1.6
